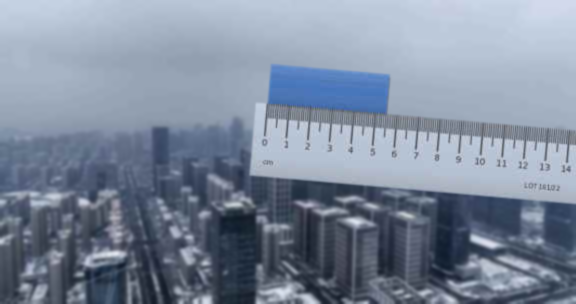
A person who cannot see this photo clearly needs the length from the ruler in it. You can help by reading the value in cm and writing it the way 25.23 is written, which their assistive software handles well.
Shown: 5.5
